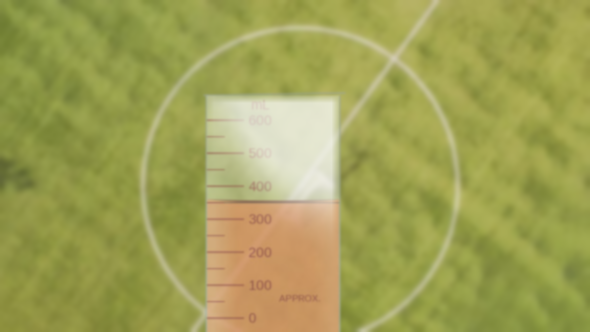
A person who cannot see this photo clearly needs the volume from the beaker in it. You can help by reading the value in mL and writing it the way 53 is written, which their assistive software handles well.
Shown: 350
